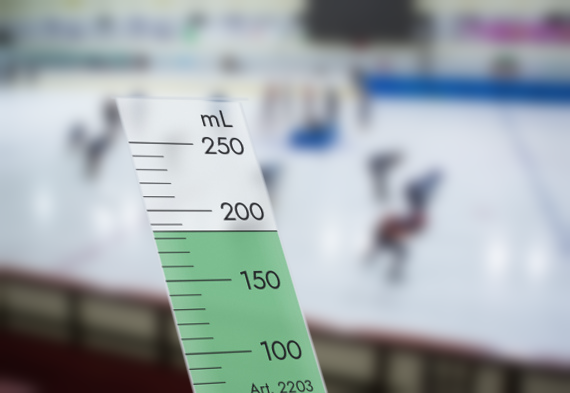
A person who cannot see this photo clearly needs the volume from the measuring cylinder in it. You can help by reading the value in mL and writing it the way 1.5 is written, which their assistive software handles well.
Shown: 185
